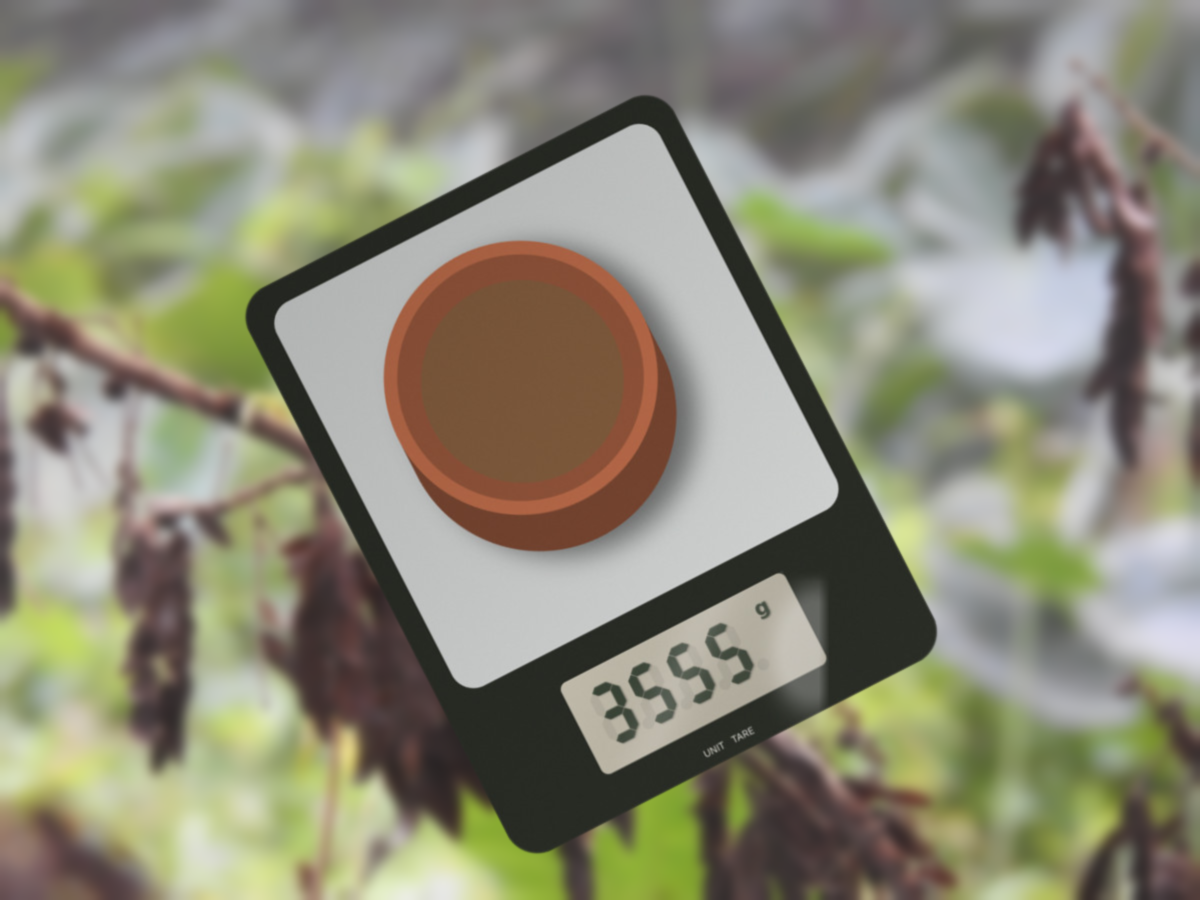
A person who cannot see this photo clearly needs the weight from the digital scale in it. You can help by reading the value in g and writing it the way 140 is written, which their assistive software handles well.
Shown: 3555
